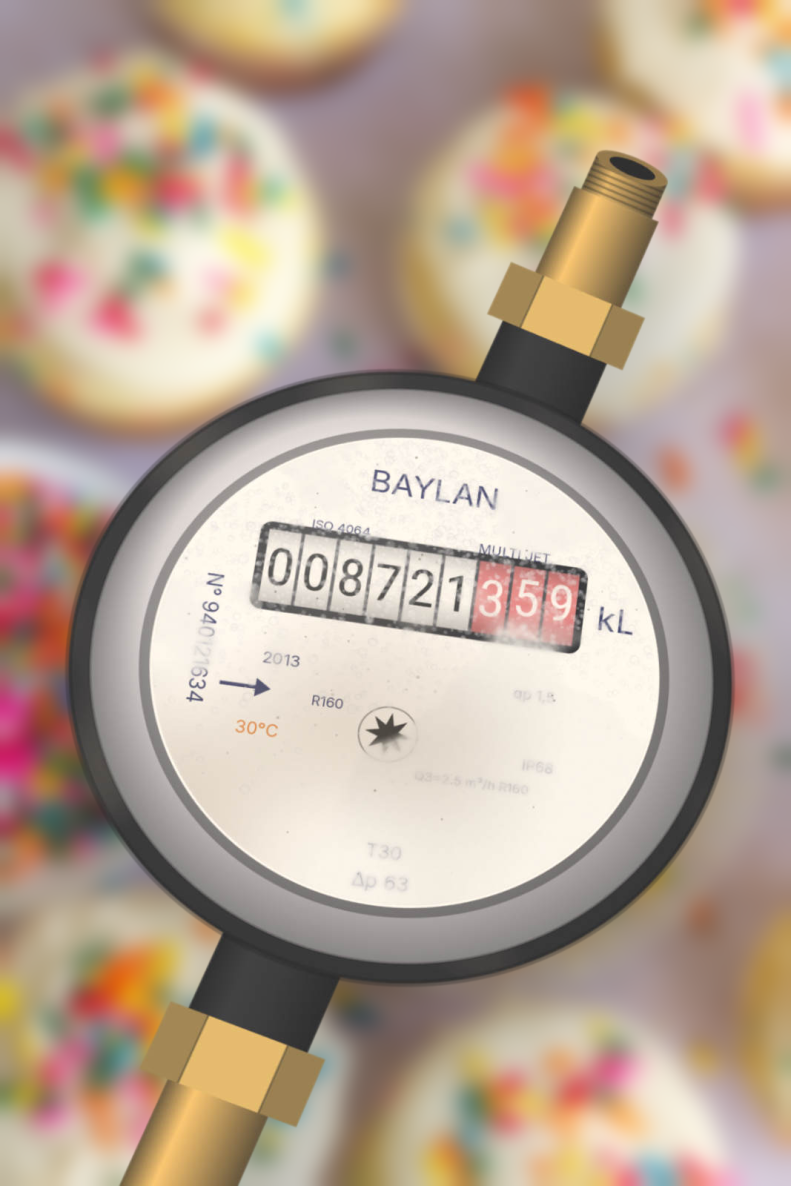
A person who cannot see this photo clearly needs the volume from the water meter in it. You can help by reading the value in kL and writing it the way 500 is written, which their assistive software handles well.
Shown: 8721.359
